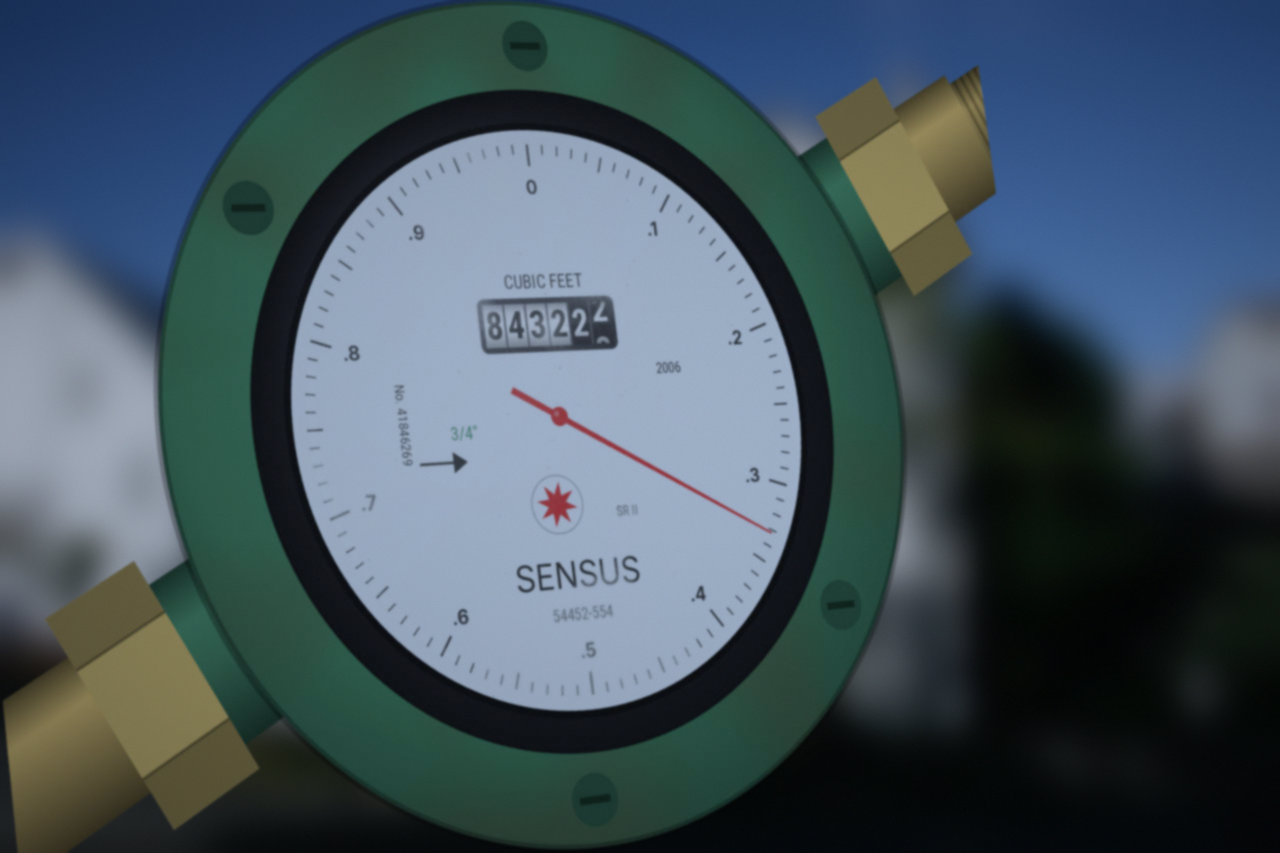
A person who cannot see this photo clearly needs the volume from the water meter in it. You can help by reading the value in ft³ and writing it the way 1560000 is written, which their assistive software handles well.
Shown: 843222.33
